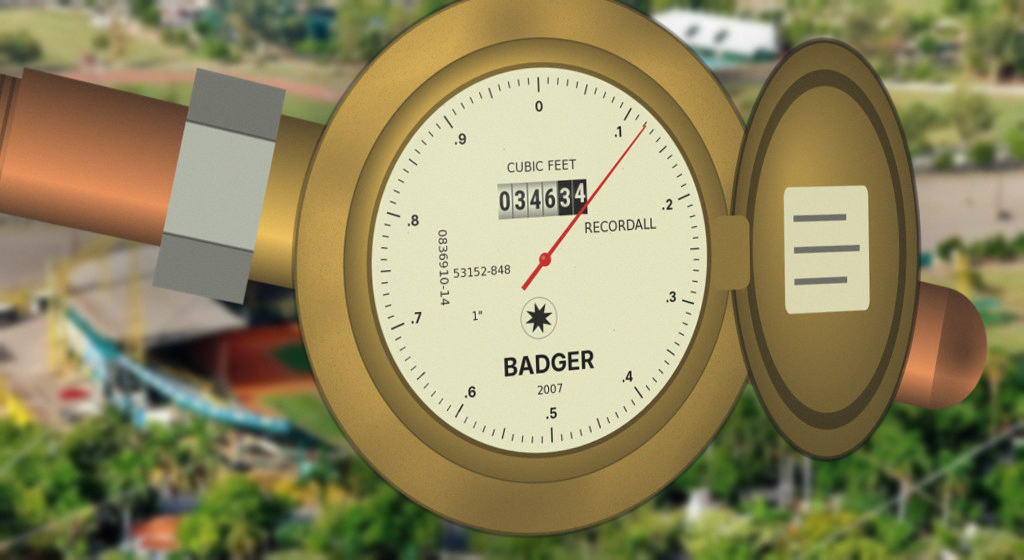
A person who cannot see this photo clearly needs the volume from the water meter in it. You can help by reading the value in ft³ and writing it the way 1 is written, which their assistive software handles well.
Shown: 34634.12
